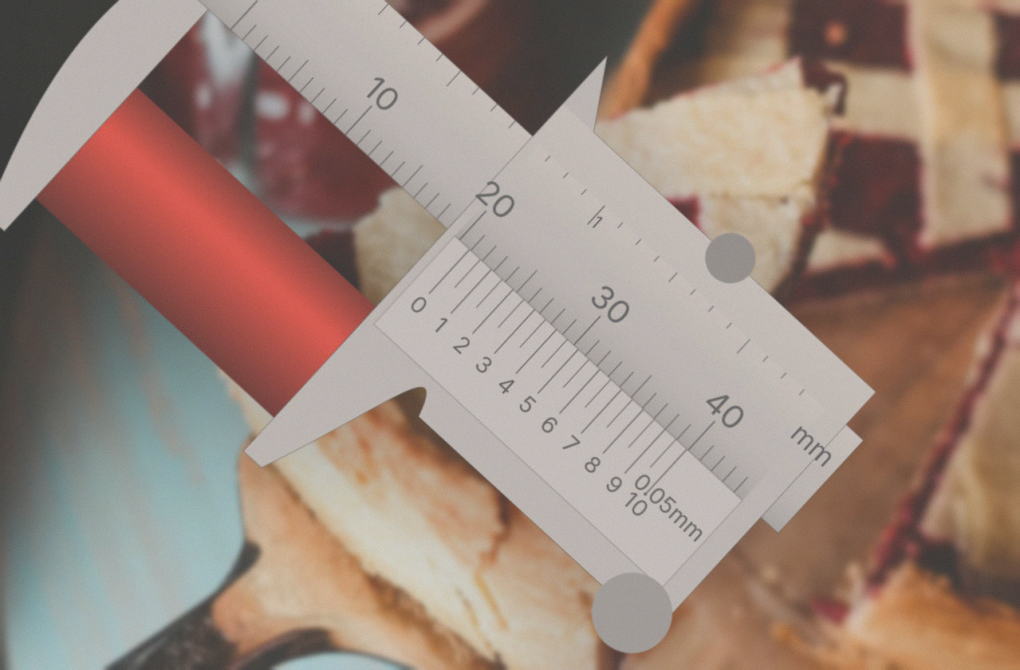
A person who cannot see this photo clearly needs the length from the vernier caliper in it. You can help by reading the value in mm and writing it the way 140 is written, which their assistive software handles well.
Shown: 20.9
